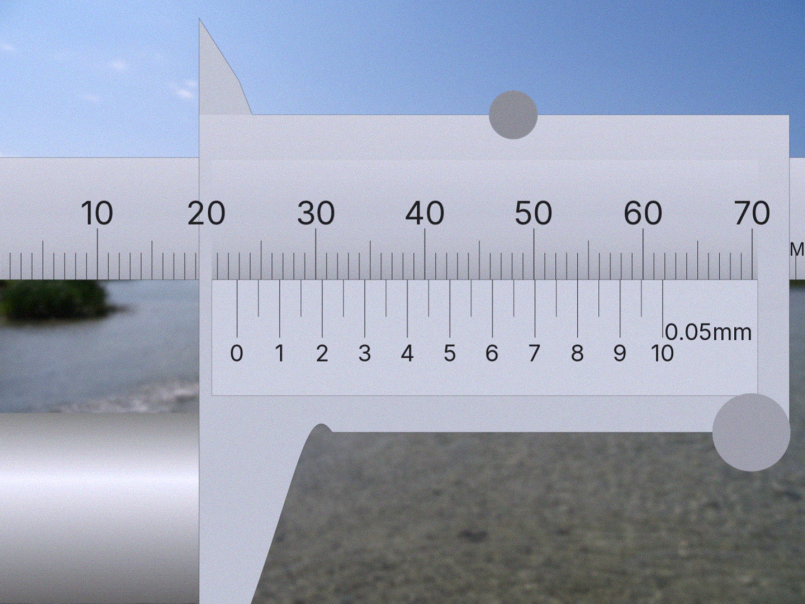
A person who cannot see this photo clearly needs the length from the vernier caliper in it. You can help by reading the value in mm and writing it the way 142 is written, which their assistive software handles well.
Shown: 22.8
